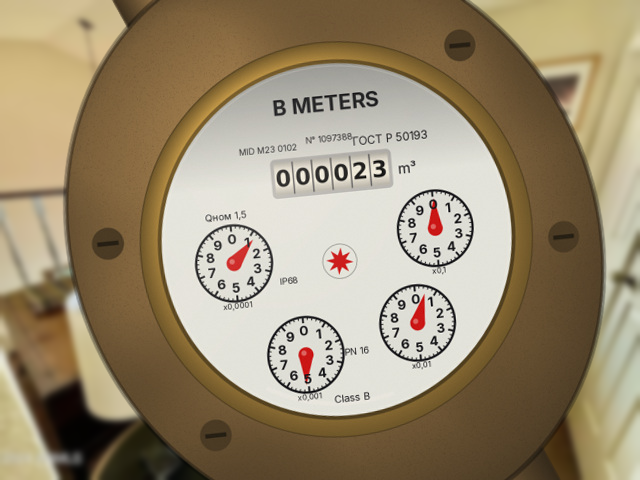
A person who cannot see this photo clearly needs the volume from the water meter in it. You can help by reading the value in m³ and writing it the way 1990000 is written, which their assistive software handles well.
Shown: 23.0051
